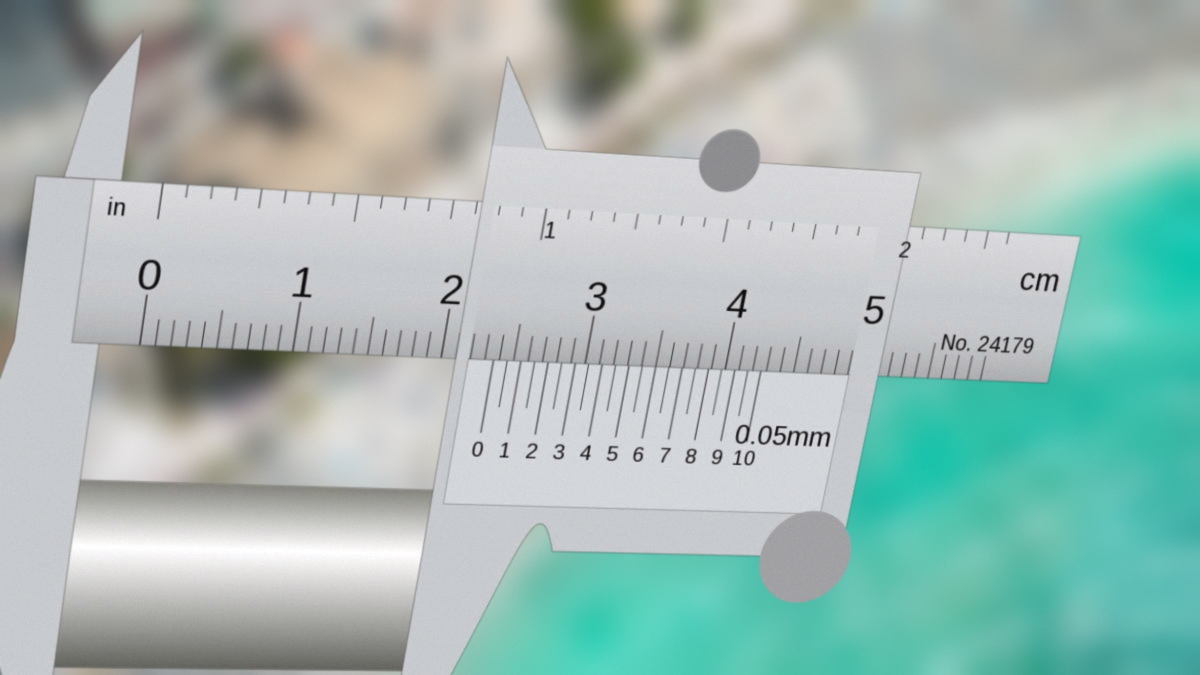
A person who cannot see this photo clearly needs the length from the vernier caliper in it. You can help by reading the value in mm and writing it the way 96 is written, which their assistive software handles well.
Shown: 23.6
